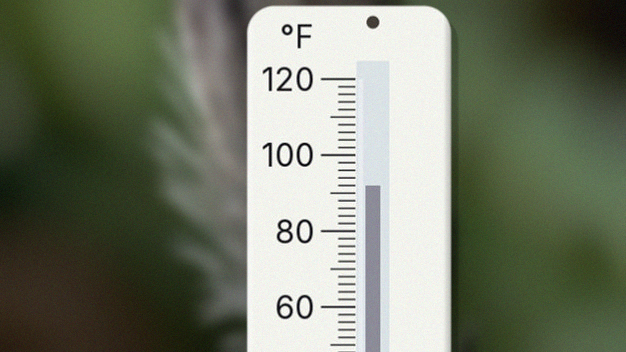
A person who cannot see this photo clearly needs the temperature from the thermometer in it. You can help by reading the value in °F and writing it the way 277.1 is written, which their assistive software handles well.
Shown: 92
